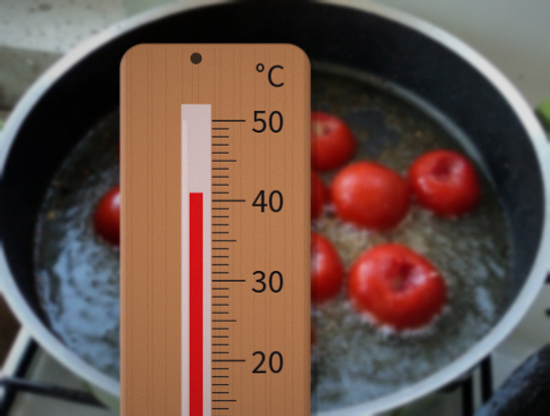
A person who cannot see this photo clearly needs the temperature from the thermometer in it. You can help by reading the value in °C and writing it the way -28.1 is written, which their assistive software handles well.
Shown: 41
